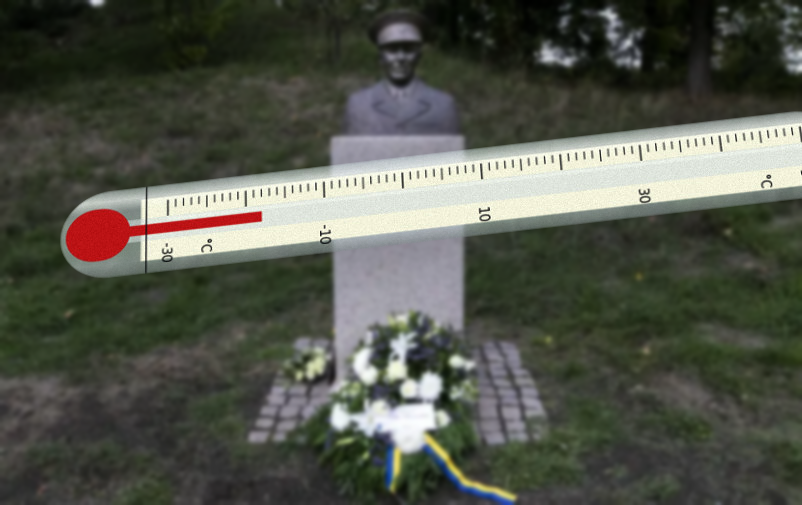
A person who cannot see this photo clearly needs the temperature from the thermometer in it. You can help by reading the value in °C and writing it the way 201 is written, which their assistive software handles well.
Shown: -18
